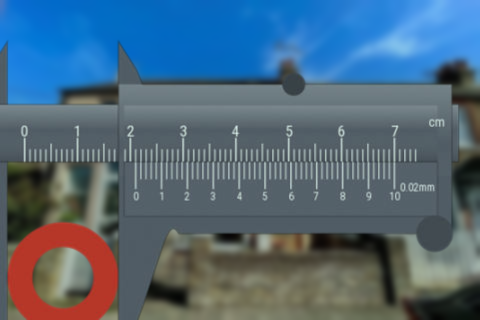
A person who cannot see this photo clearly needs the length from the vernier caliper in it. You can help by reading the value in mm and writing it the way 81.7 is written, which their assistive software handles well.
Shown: 21.0
